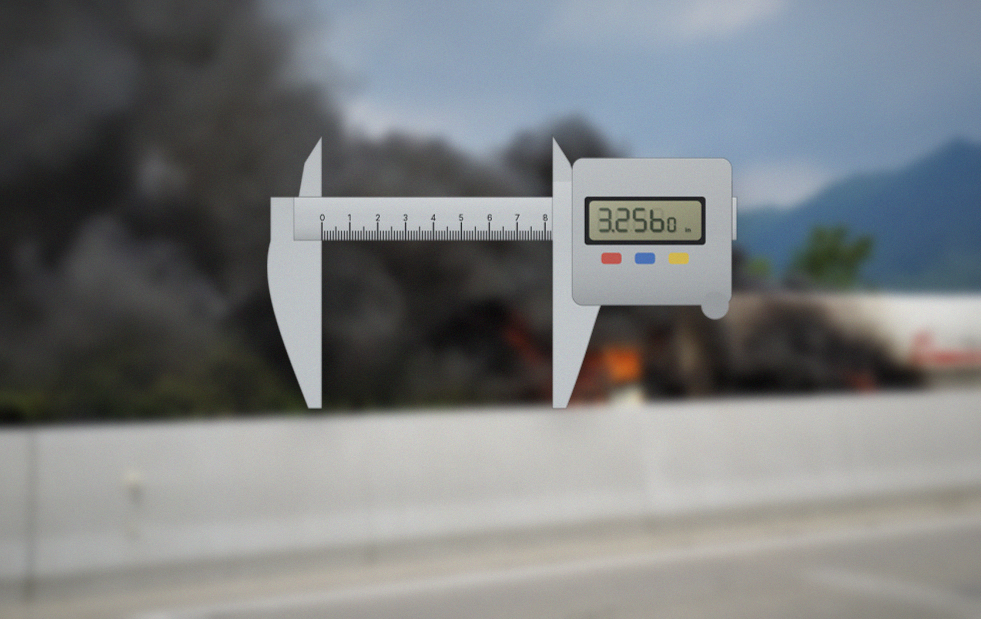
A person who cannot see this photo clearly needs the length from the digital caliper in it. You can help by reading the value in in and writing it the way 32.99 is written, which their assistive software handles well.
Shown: 3.2560
